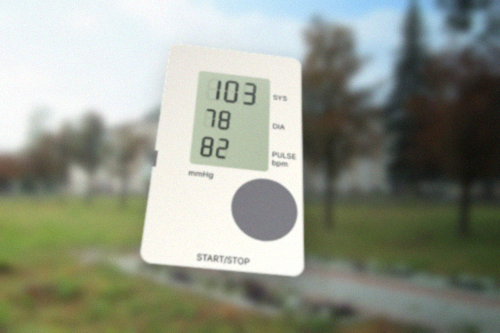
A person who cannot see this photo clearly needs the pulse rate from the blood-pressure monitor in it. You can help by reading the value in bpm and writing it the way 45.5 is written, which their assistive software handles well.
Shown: 82
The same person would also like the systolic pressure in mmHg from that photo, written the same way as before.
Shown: 103
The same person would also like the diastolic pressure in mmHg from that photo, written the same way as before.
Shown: 78
